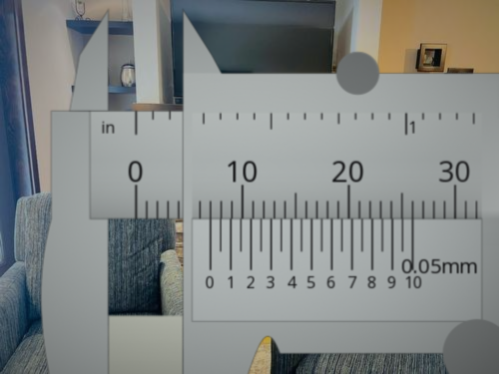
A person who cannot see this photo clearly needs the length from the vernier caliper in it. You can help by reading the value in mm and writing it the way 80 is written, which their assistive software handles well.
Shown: 7.0
